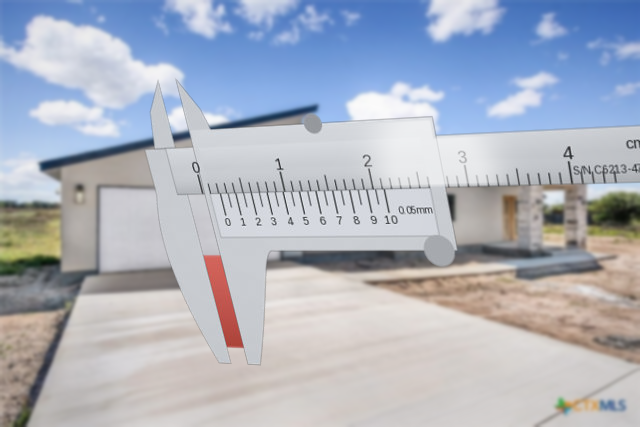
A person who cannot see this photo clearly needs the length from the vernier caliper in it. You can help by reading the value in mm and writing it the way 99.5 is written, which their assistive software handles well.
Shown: 2.2
